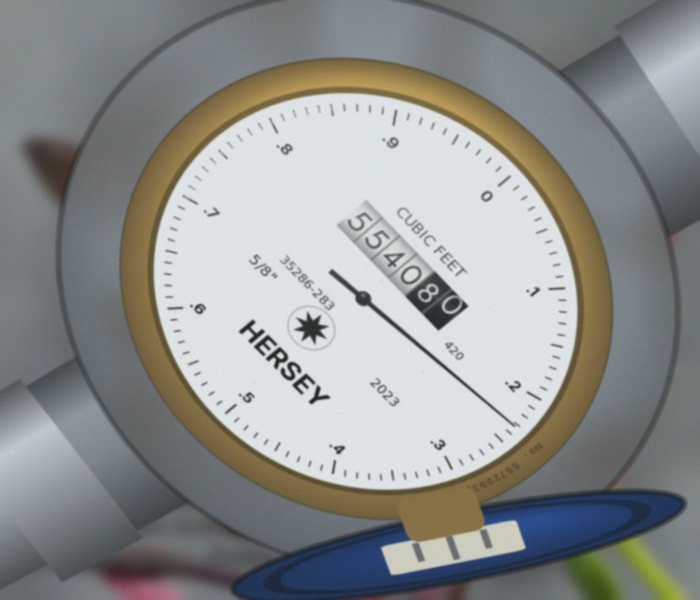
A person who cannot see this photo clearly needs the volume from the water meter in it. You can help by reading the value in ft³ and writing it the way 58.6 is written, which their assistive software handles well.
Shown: 554080.23
